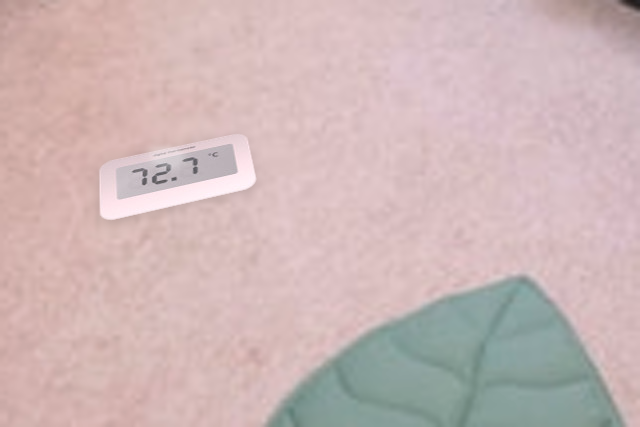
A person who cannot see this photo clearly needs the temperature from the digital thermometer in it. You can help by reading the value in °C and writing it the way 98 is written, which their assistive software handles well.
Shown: 72.7
